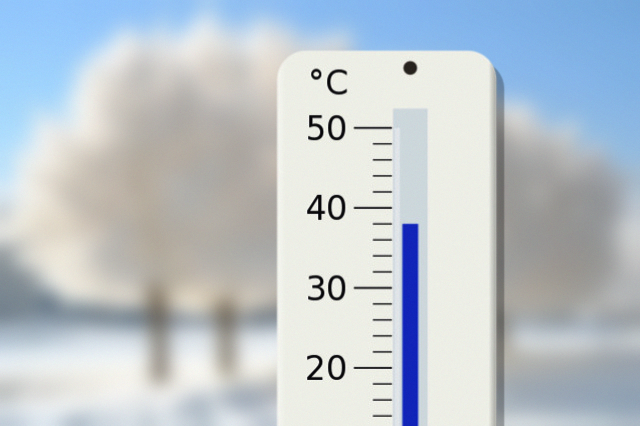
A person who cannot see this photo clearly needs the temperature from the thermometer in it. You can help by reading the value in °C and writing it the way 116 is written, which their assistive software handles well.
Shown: 38
